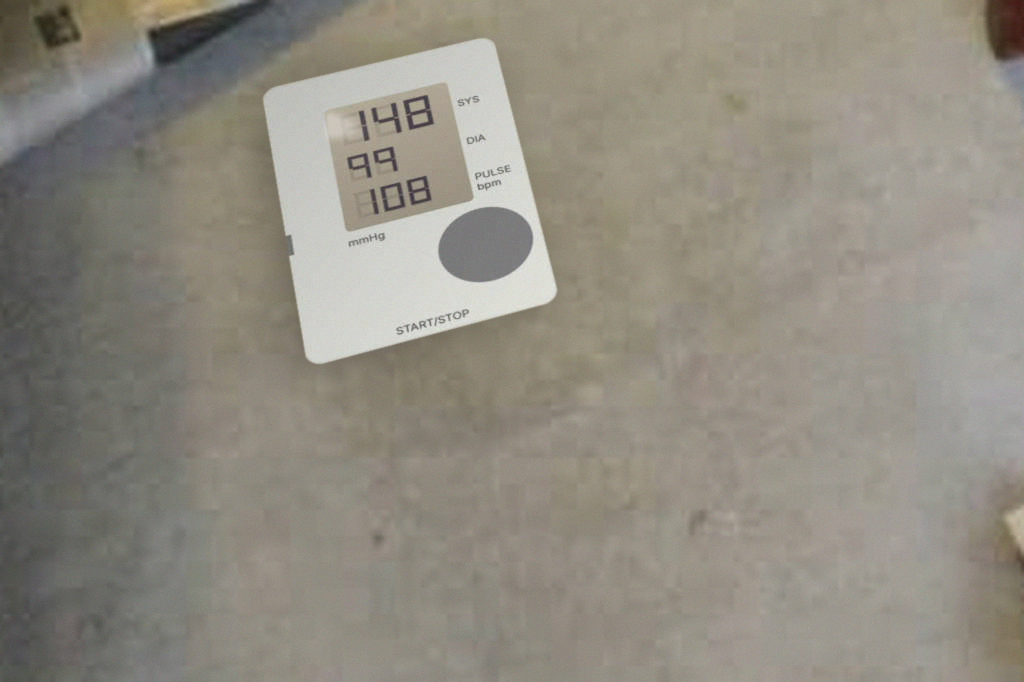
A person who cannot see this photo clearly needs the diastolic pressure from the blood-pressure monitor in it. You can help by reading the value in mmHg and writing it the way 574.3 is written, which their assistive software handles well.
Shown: 99
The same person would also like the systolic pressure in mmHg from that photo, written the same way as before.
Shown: 148
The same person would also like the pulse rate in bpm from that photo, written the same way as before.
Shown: 108
